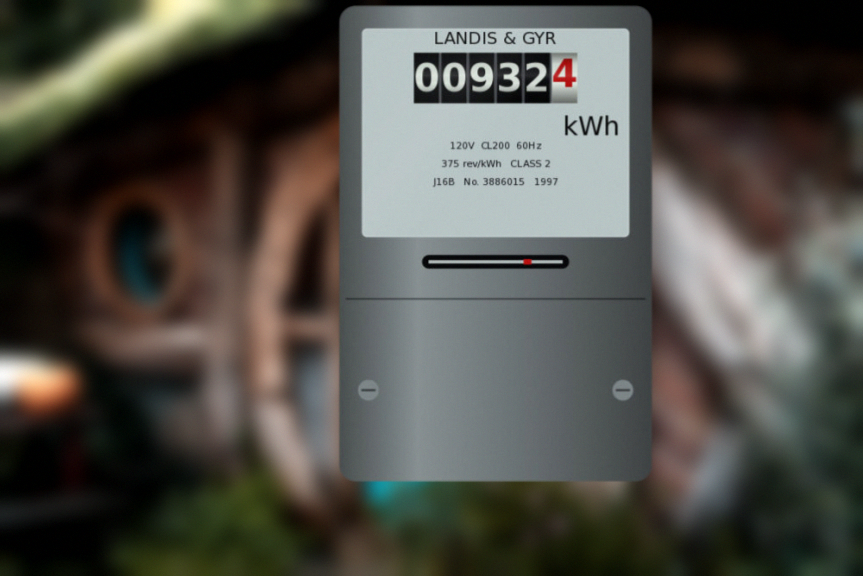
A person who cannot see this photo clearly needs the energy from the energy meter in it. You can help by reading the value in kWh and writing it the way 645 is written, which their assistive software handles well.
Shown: 932.4
